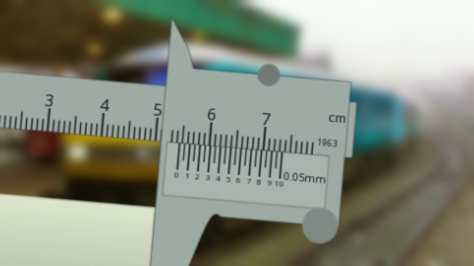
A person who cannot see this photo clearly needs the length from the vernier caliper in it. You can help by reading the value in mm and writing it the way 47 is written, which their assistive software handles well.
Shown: 54.5
